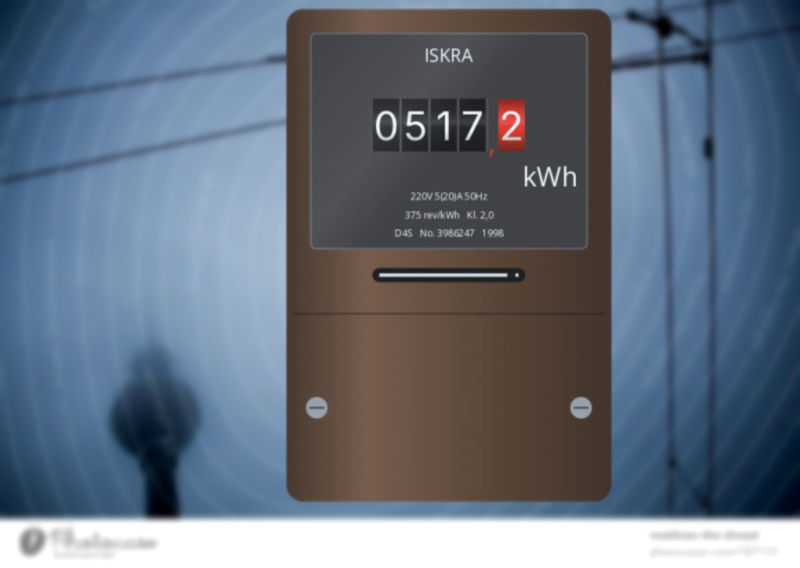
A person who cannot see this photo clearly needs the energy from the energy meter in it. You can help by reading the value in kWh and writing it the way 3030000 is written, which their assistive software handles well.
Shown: 517.2
